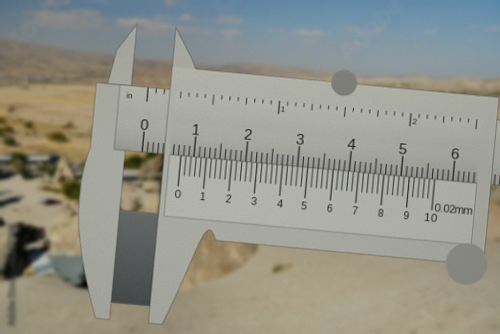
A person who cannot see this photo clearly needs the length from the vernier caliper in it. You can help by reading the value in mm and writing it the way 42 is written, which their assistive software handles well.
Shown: 7.5
